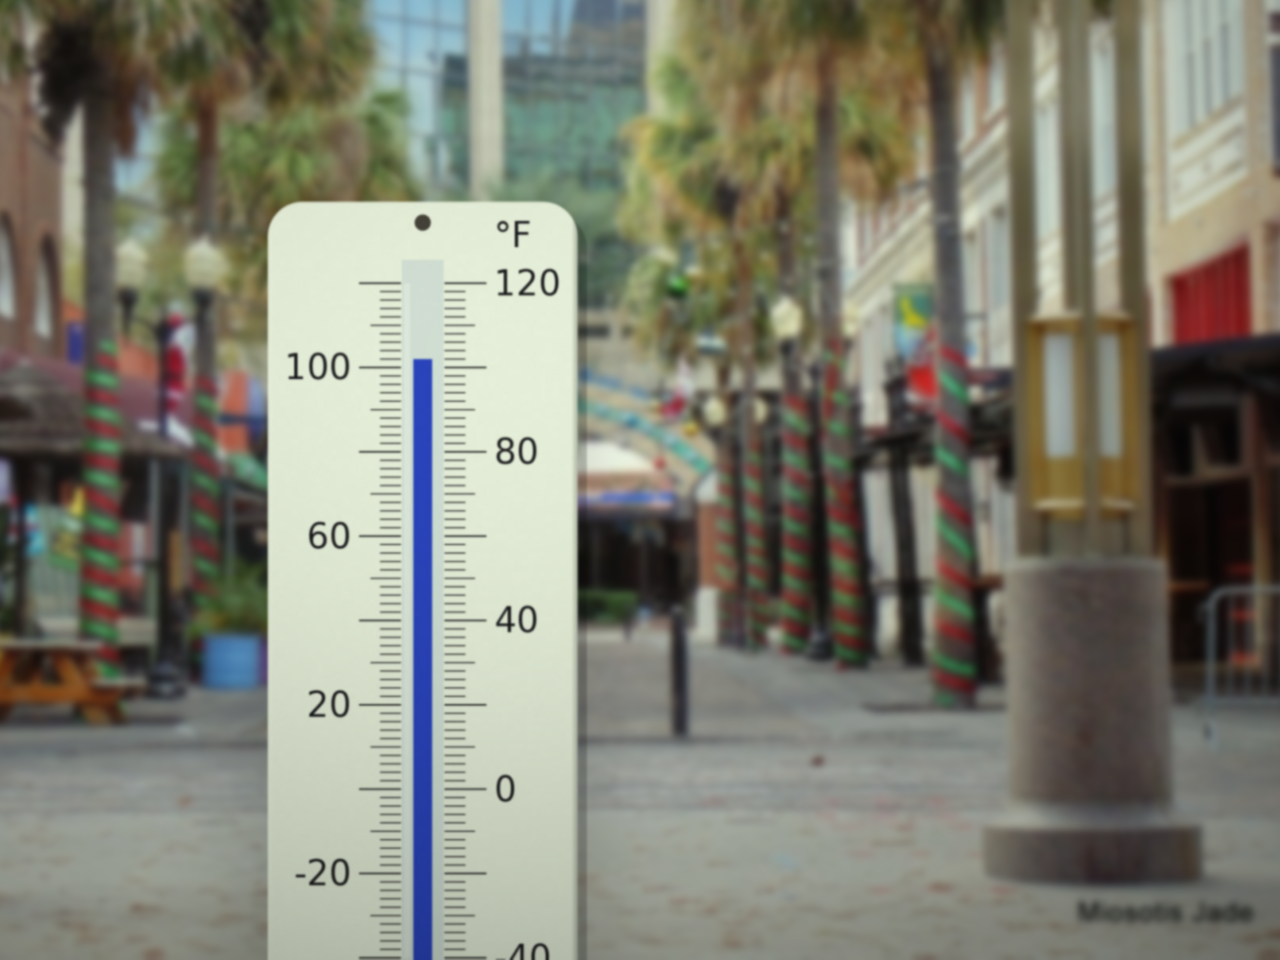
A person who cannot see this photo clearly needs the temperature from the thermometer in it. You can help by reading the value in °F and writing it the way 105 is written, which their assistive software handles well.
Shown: 102
